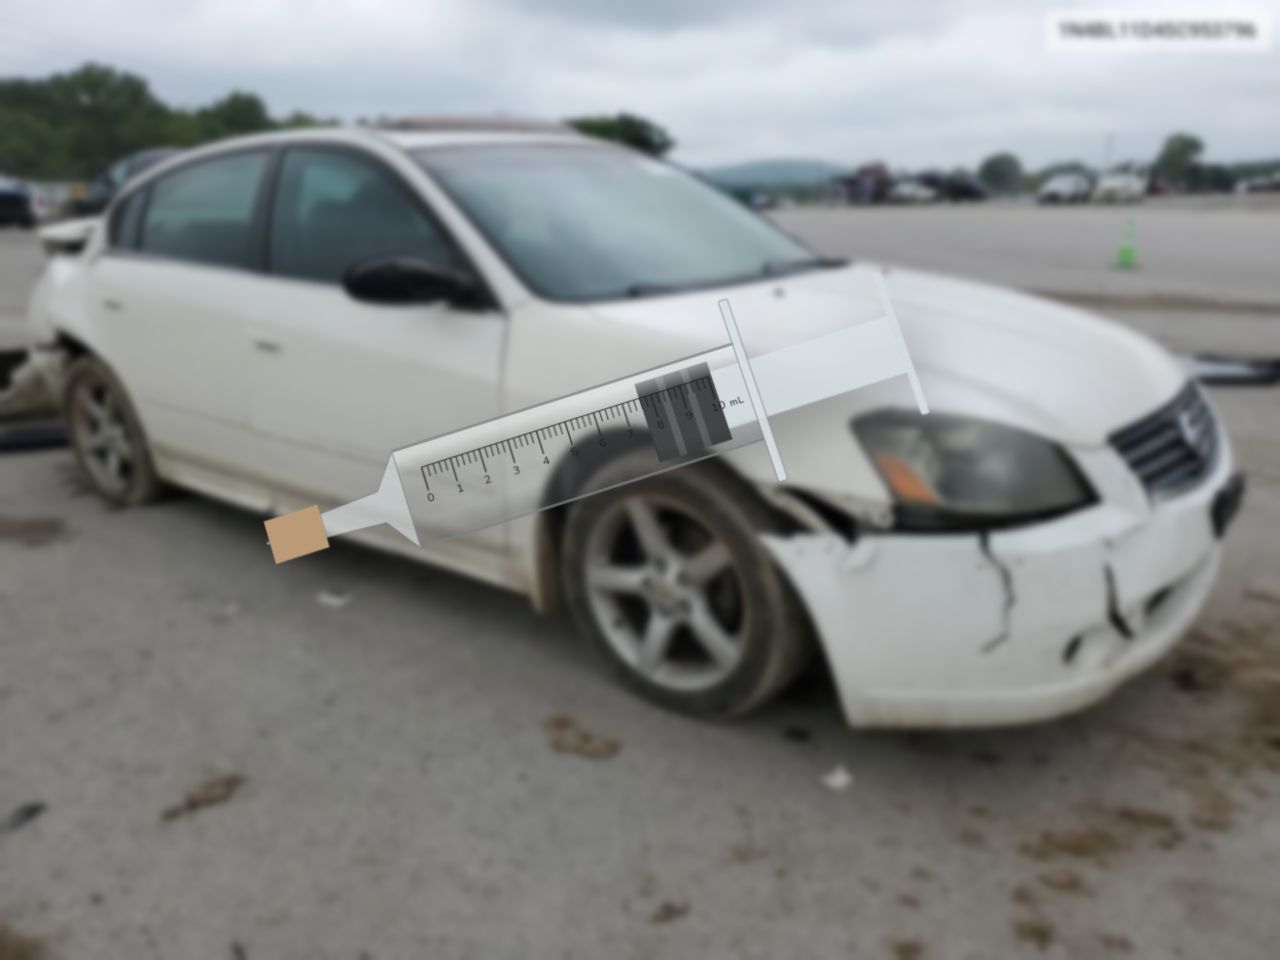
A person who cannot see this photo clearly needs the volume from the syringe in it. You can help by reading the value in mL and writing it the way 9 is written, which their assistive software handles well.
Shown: 7.6
